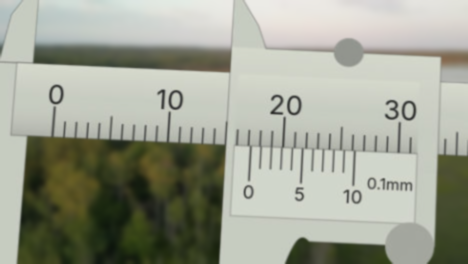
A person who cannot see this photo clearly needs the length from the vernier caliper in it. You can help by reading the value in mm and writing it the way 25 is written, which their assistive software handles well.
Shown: 17.2
